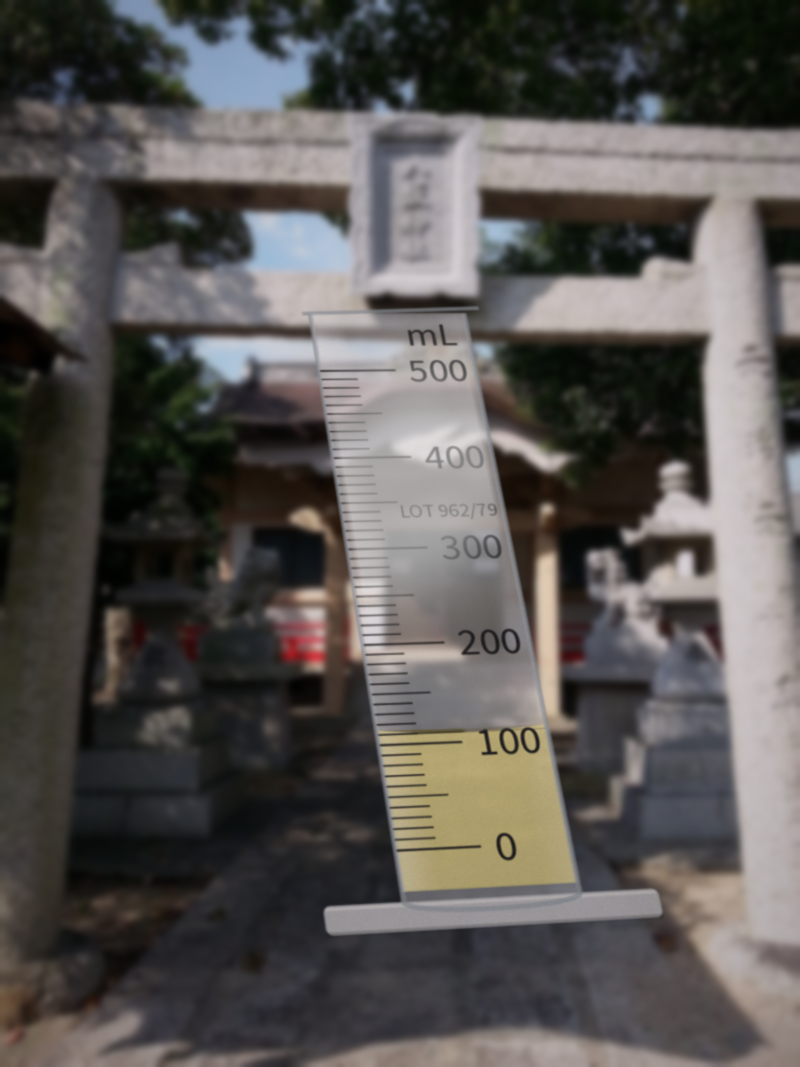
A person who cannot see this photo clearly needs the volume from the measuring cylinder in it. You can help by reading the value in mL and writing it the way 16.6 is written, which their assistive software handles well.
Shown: 110
